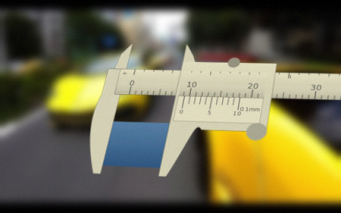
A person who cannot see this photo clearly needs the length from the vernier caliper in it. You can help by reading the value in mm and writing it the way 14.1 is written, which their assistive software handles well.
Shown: 9.2
